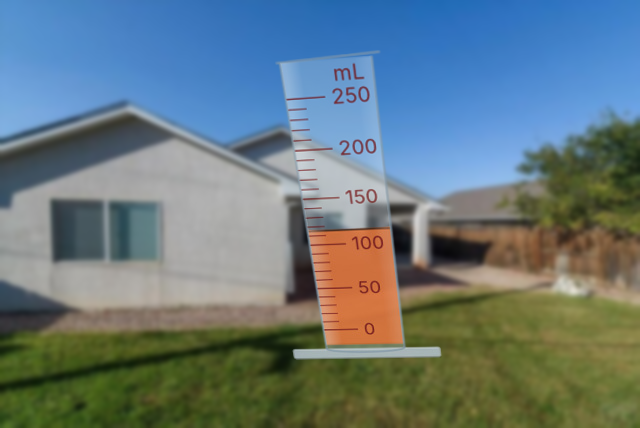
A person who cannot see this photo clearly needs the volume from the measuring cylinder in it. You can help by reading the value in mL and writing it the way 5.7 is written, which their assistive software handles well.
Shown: 115
